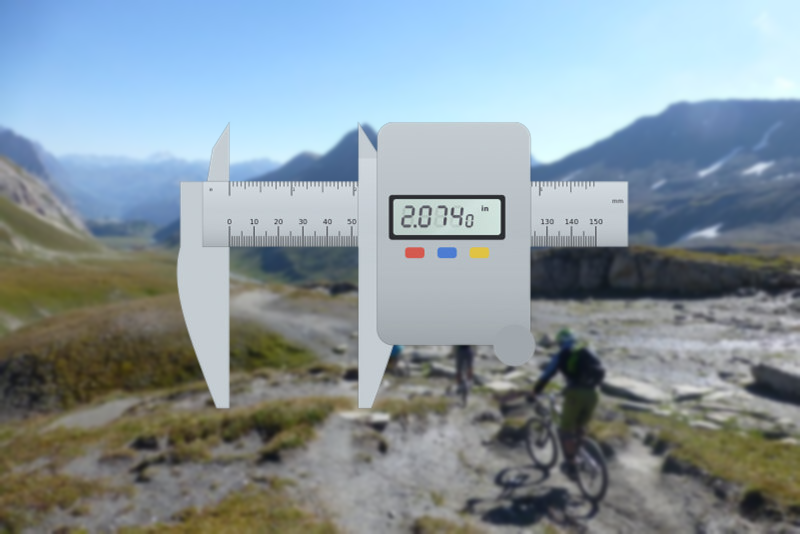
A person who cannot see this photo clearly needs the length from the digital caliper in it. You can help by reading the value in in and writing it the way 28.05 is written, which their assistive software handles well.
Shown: 2.0740
